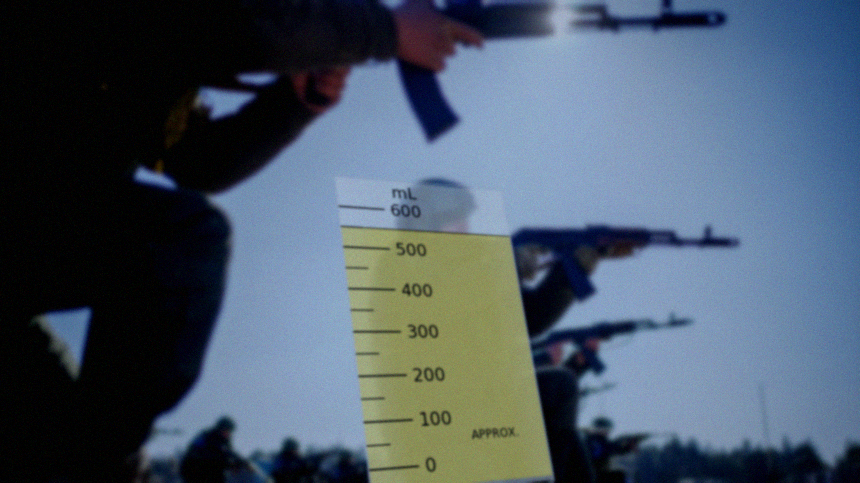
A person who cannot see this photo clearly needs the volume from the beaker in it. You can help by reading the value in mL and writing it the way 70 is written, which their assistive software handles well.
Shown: 550
